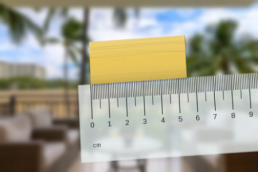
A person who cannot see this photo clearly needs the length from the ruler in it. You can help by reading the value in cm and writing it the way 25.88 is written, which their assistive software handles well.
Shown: 5.5
